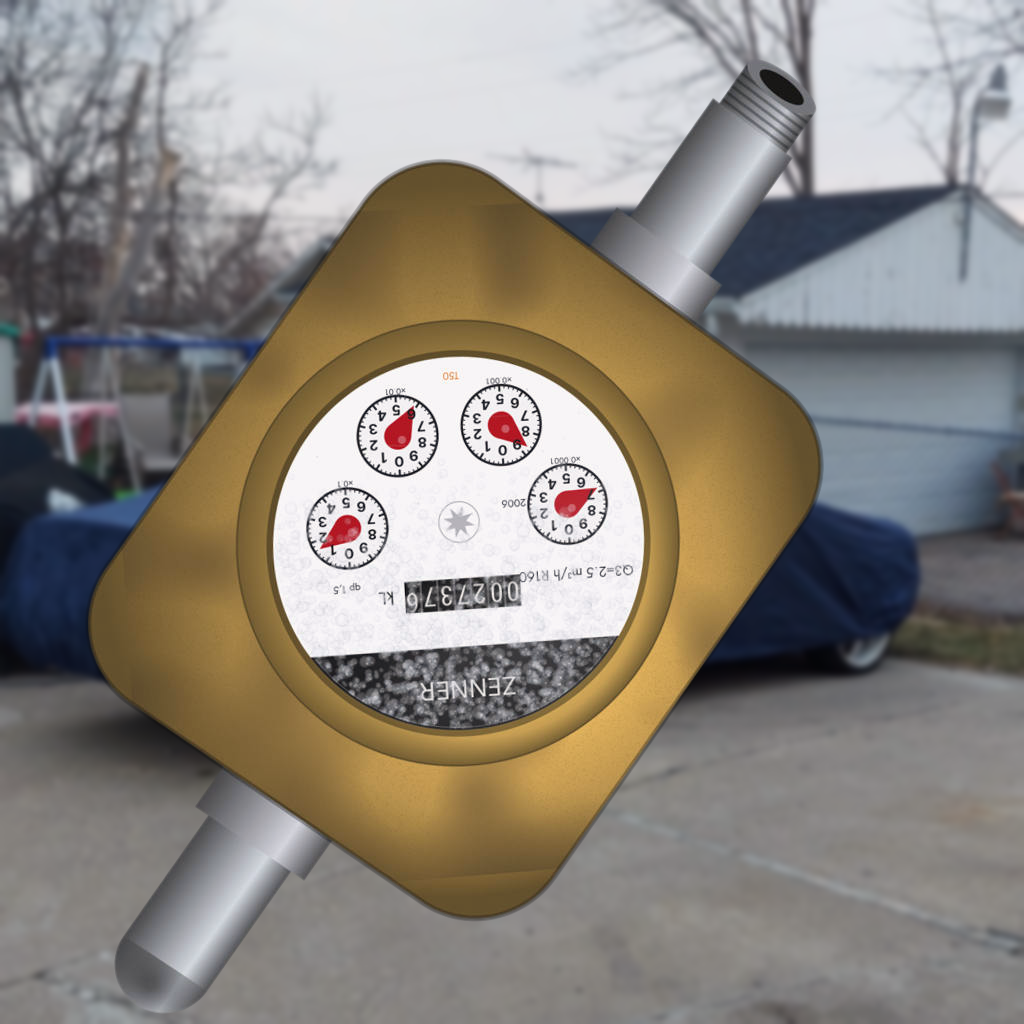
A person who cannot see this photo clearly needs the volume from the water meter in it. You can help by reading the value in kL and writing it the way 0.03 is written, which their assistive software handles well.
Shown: 27376.1586
